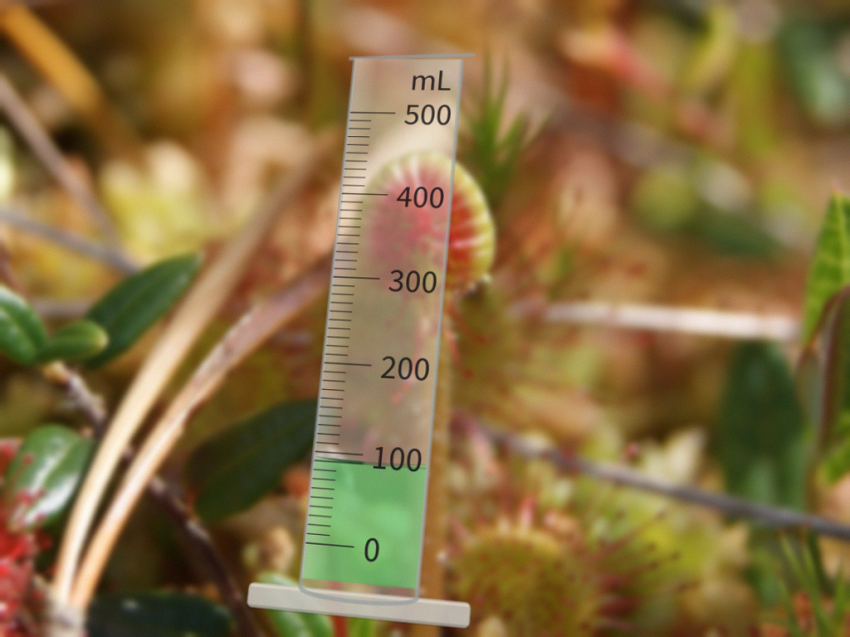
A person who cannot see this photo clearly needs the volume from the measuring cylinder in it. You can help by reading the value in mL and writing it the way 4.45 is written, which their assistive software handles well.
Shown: 90
